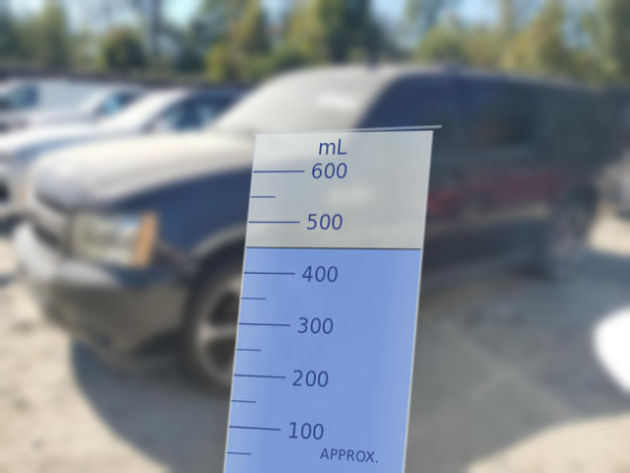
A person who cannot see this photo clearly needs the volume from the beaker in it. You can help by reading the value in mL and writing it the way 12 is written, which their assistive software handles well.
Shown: 450
